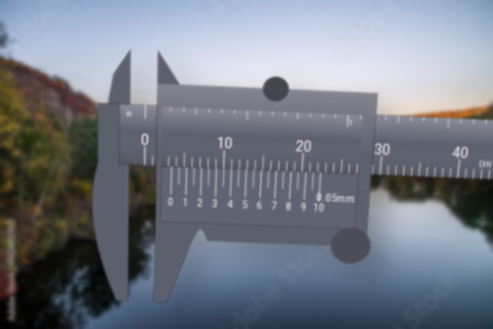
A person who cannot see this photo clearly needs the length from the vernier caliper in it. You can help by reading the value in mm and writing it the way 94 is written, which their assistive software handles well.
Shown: 3.4
